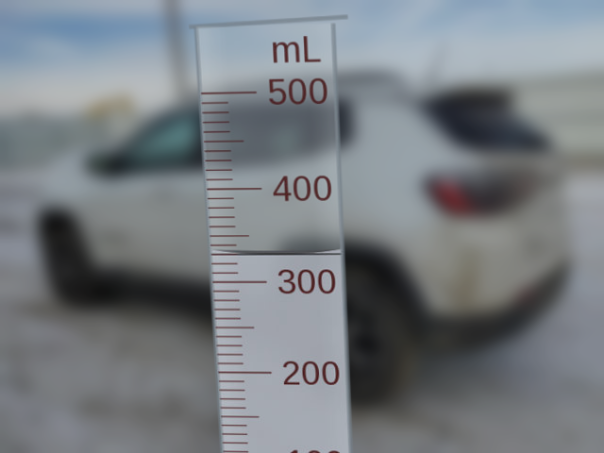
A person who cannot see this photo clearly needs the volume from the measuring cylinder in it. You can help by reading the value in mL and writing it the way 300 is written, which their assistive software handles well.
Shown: 330
